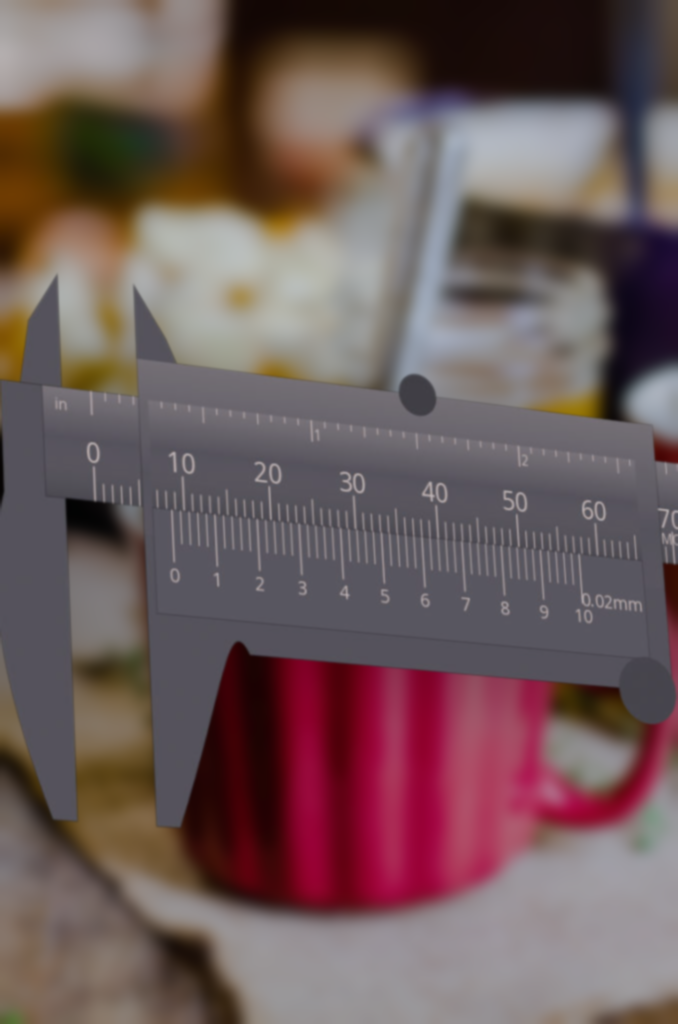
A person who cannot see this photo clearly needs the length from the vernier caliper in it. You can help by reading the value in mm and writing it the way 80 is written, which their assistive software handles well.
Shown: 8.6
